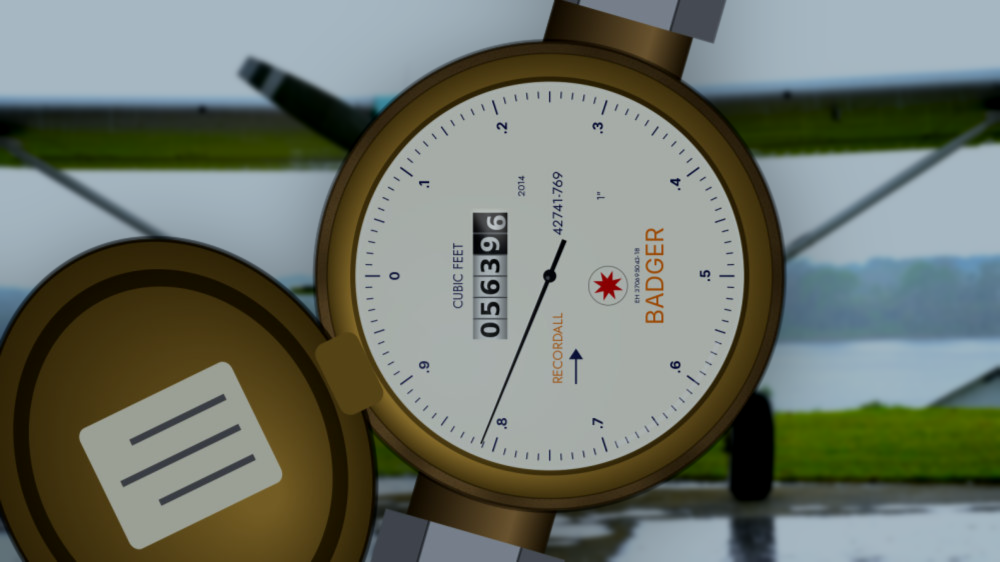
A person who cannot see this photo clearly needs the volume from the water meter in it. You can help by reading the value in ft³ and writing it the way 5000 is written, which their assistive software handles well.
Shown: 56395.81
